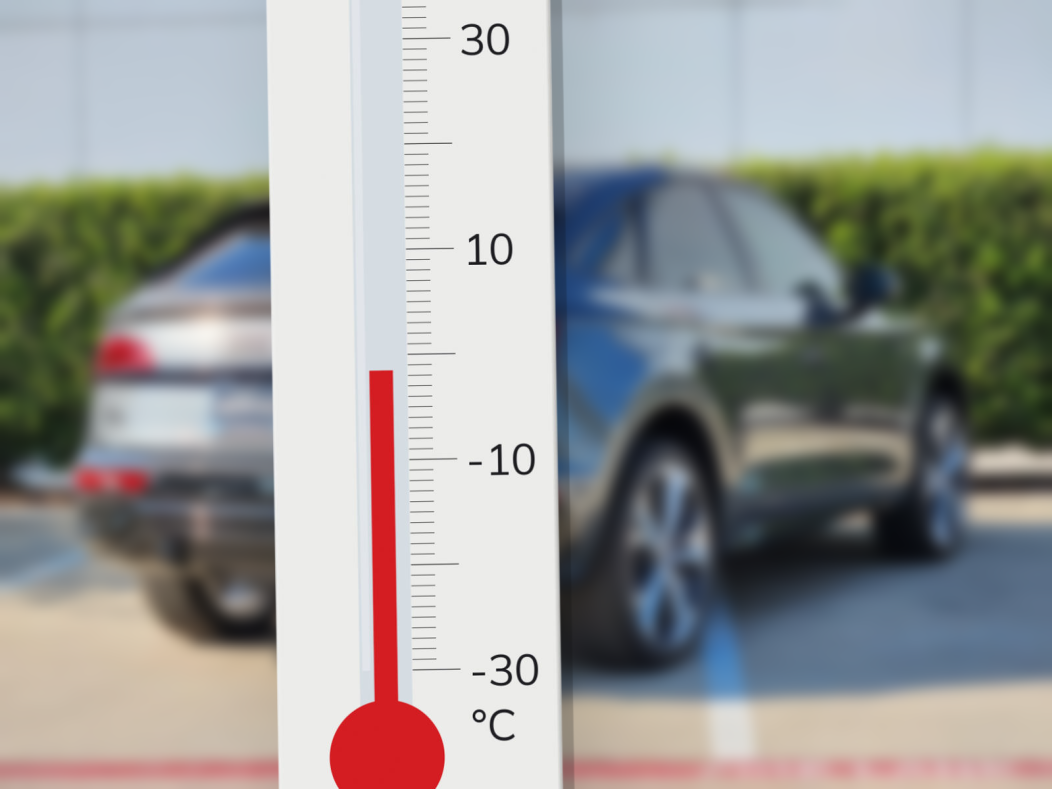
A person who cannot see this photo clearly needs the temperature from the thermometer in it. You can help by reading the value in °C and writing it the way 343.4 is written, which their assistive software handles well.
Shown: -1.5
